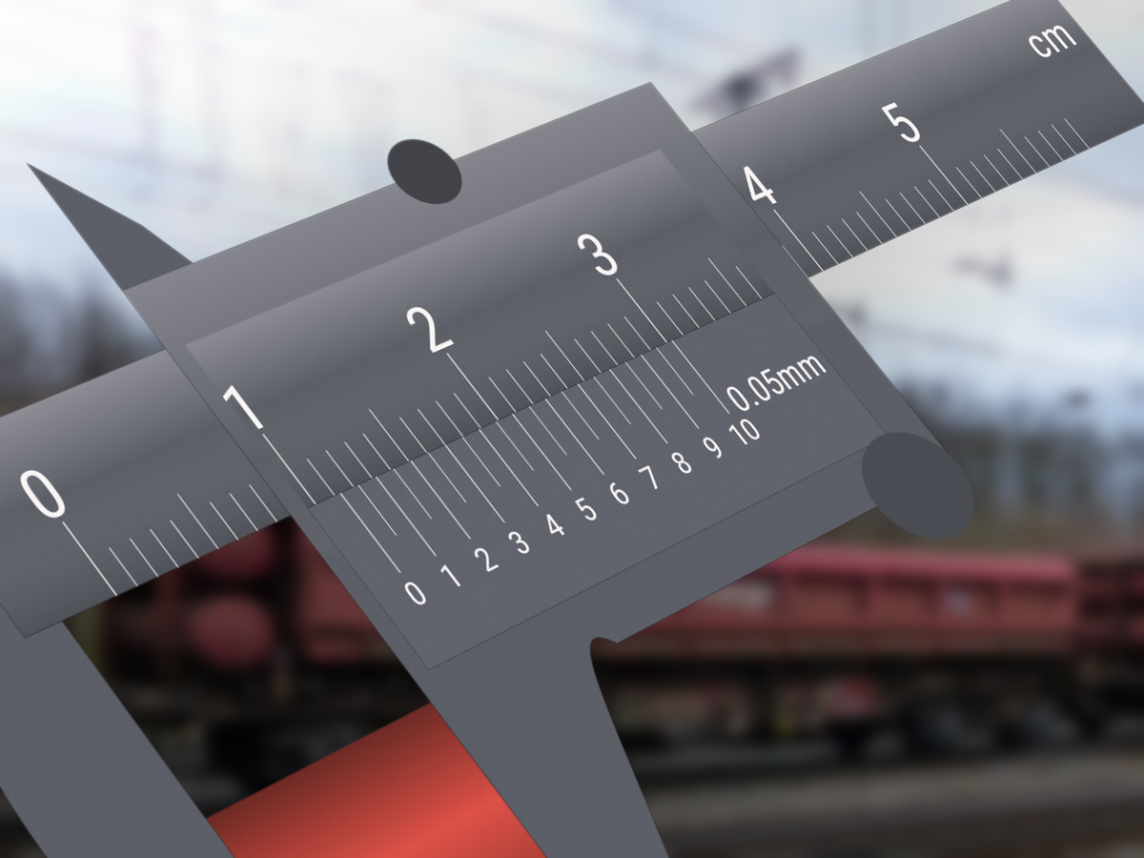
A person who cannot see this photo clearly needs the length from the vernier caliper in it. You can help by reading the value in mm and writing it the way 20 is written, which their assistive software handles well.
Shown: 11.3
